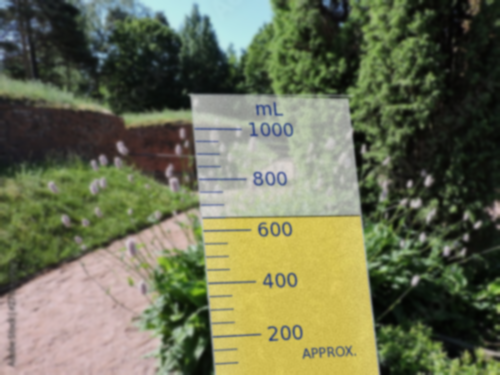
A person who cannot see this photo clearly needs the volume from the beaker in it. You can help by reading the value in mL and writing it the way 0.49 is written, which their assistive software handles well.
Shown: 650
